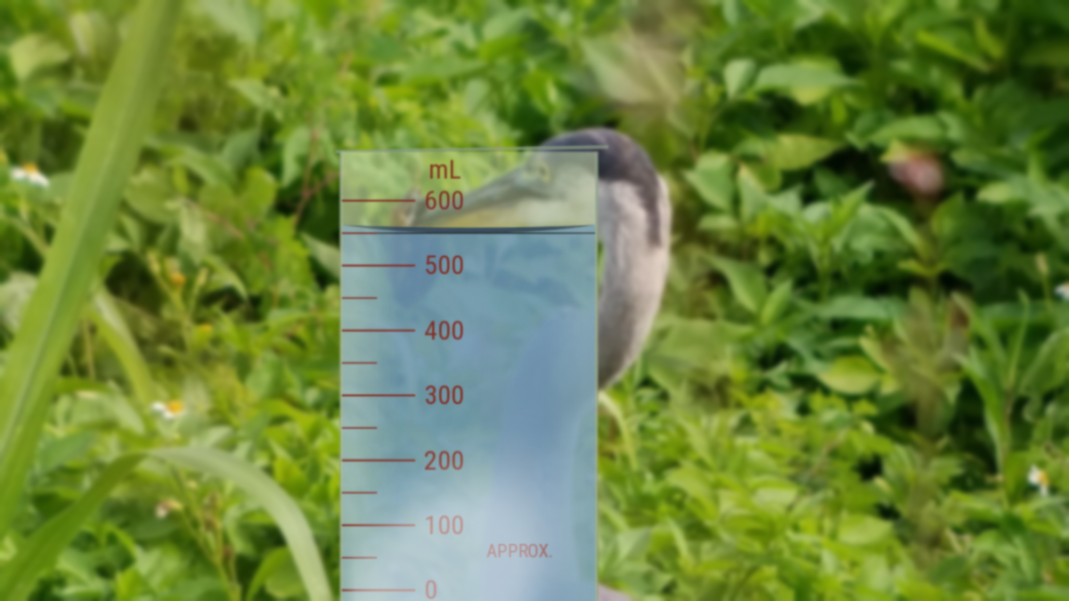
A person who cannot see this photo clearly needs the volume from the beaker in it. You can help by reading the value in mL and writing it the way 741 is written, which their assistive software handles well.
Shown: 550
